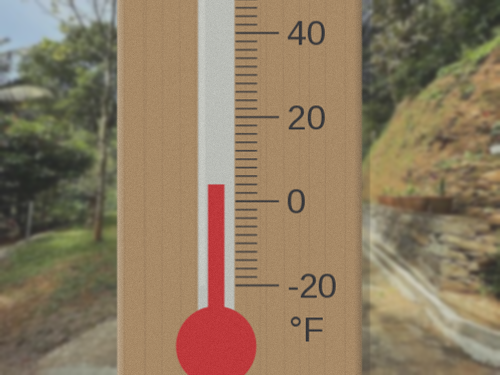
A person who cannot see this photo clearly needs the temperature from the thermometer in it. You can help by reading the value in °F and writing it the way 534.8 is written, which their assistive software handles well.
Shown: 4
